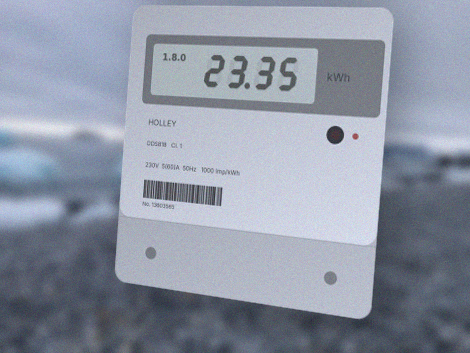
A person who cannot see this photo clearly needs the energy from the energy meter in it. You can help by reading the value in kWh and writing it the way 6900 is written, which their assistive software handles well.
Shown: 23.35
